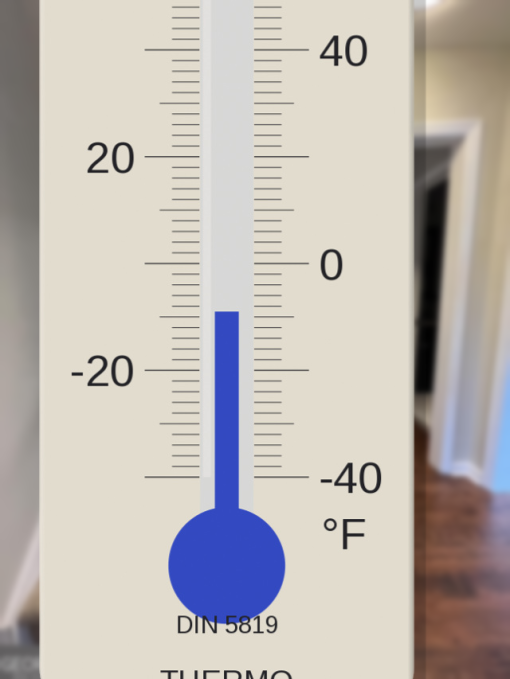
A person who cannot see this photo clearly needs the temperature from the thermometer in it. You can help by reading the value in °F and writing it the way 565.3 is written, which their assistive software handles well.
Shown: -9
